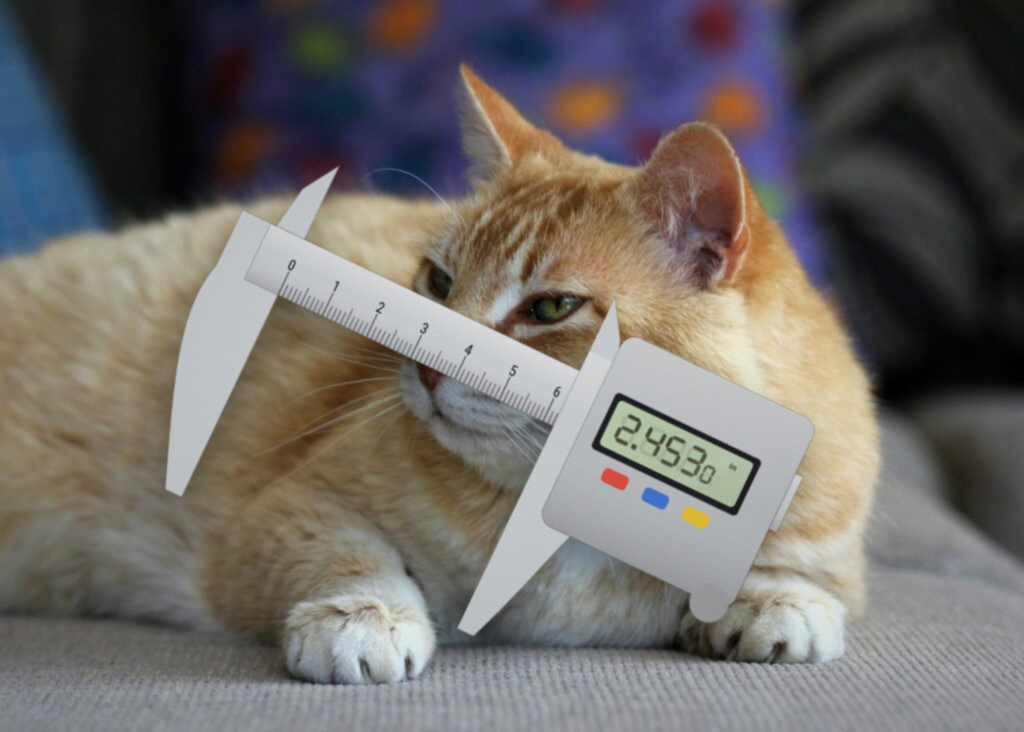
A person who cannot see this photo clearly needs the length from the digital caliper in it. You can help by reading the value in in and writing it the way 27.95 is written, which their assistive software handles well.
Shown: 2.4530
